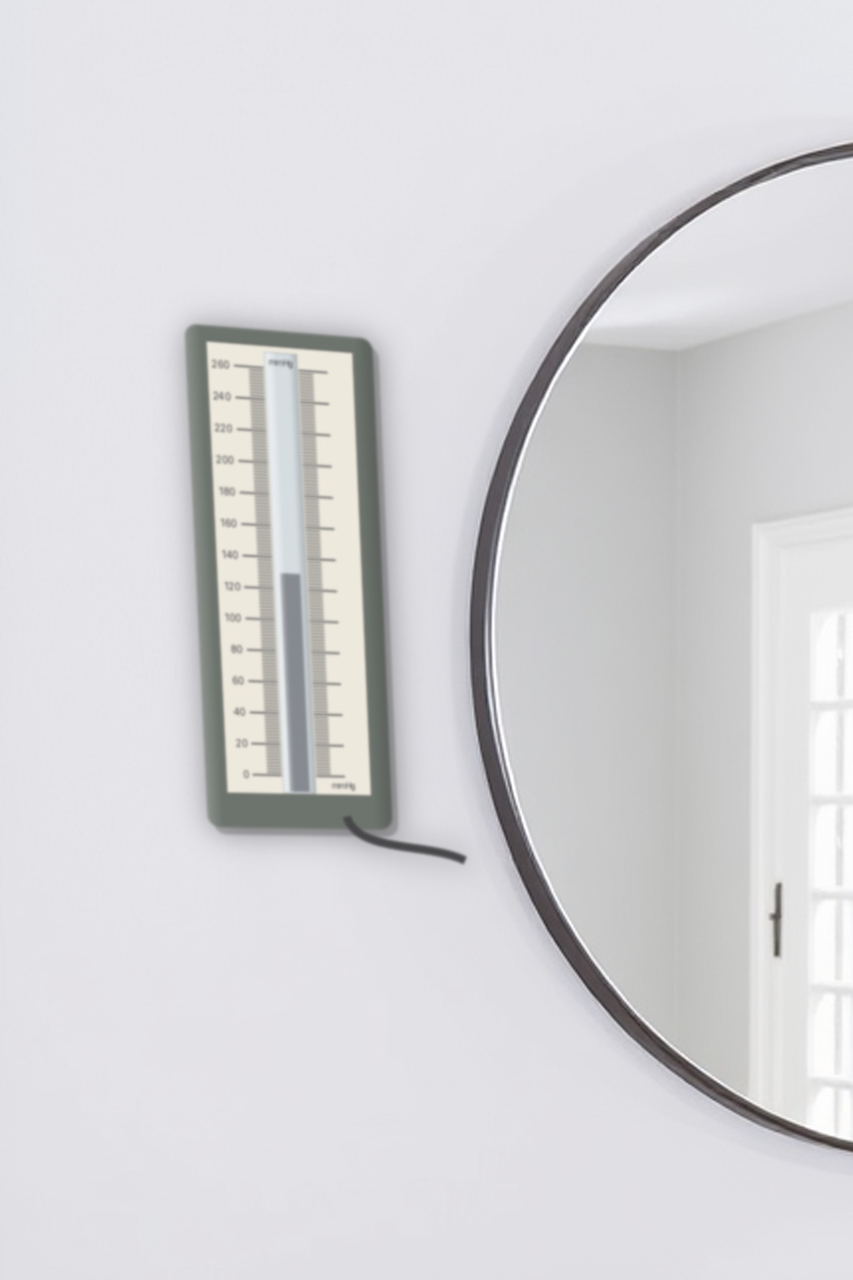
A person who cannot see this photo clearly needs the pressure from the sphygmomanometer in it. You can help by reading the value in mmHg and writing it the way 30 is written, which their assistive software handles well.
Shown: 130
